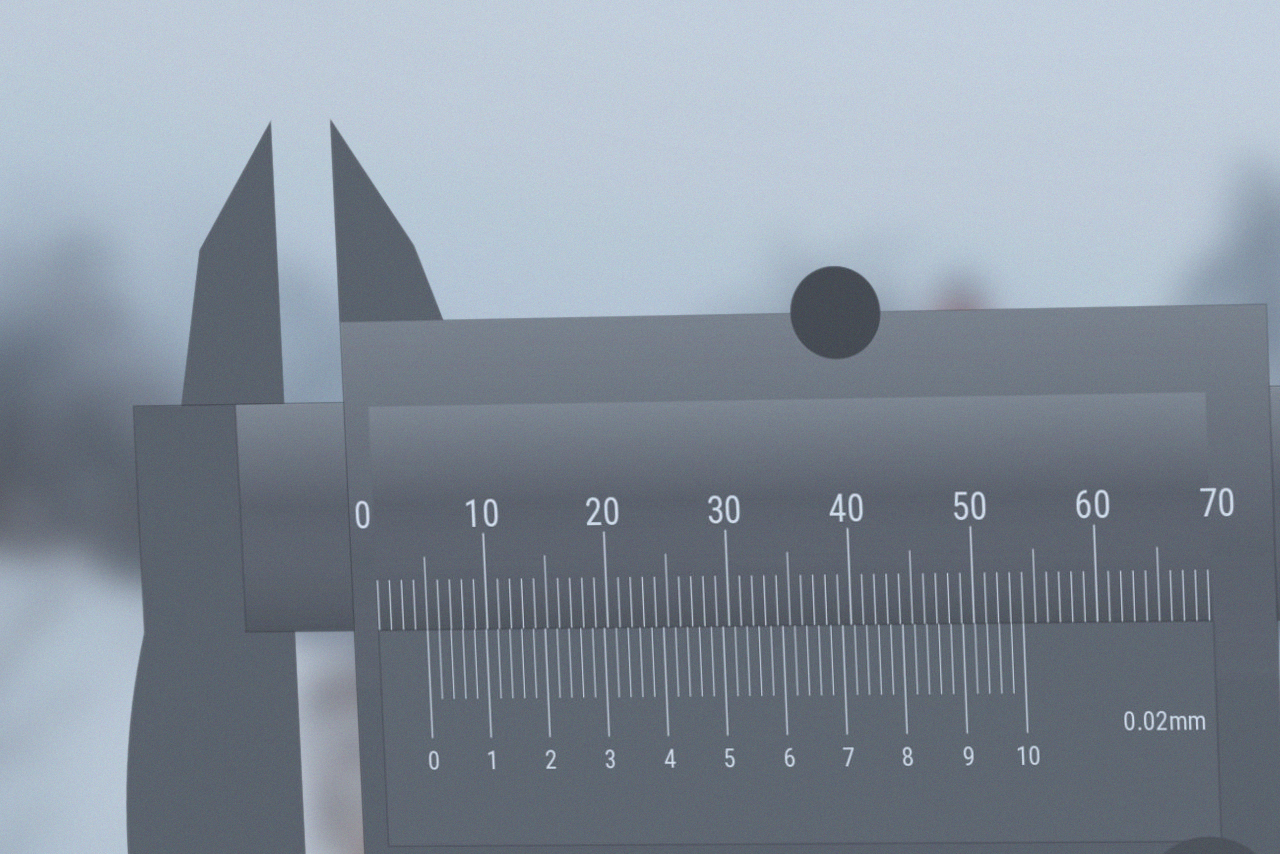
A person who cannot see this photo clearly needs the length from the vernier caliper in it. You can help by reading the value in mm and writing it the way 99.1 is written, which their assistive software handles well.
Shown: 5.0
